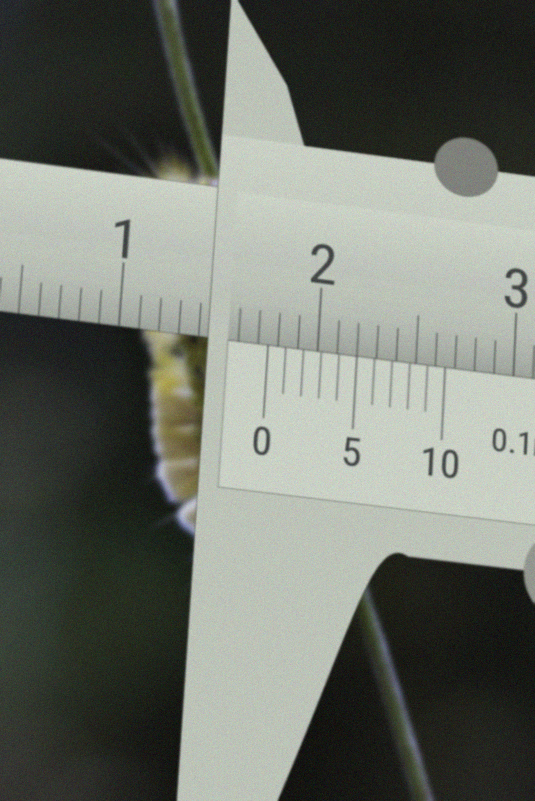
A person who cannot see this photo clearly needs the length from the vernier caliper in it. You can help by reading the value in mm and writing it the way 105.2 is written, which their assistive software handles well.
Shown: 17.5
